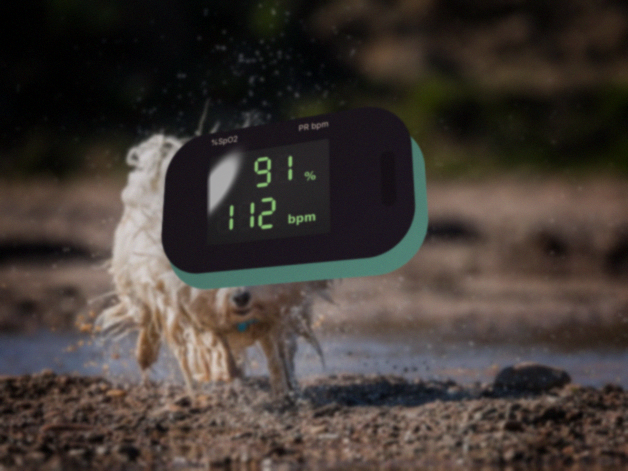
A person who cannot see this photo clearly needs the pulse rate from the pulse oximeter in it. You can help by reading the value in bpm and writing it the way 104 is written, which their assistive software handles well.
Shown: 112
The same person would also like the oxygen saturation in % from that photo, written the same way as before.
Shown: 91
